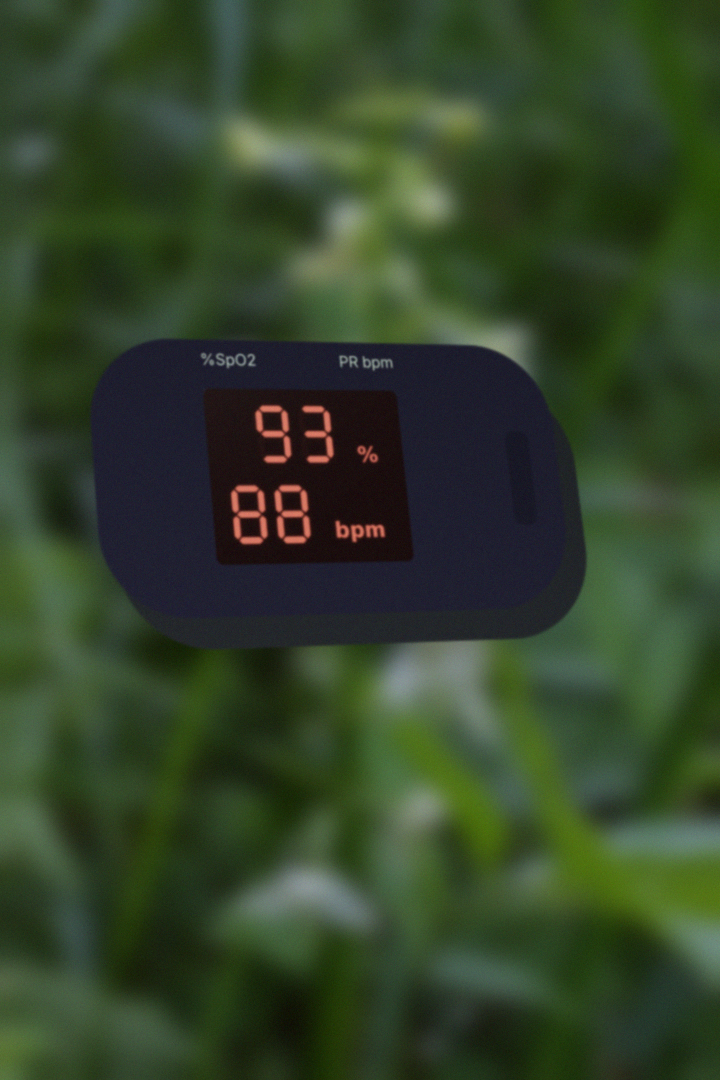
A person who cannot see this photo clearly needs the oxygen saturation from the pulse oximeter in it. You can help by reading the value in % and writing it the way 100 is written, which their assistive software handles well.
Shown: 93
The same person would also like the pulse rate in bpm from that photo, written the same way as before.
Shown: 88
